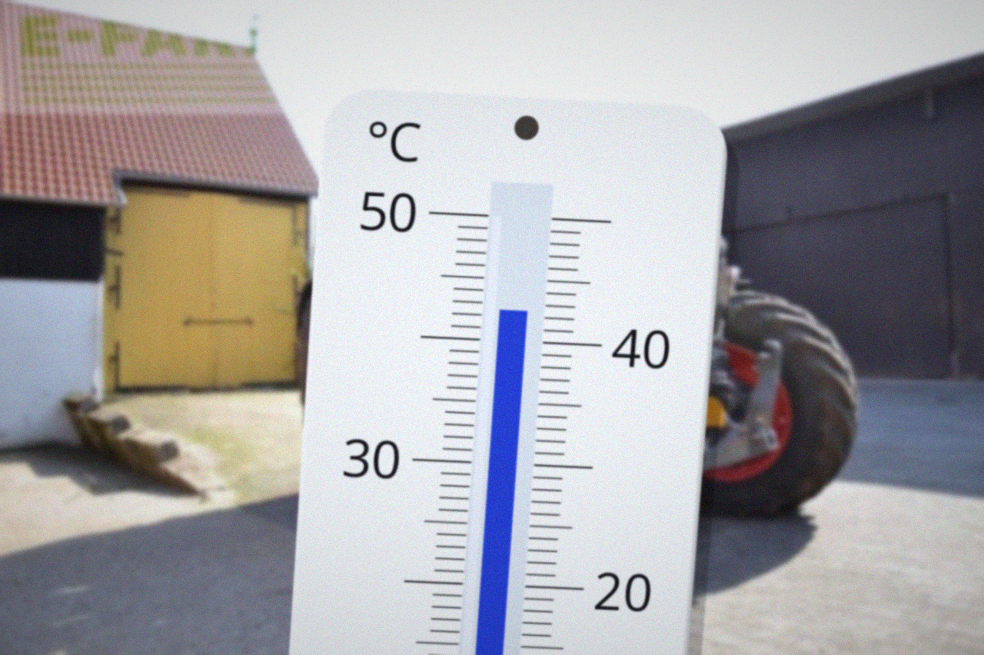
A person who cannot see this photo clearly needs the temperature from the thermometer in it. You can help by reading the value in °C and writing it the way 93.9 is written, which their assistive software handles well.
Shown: 42.5
